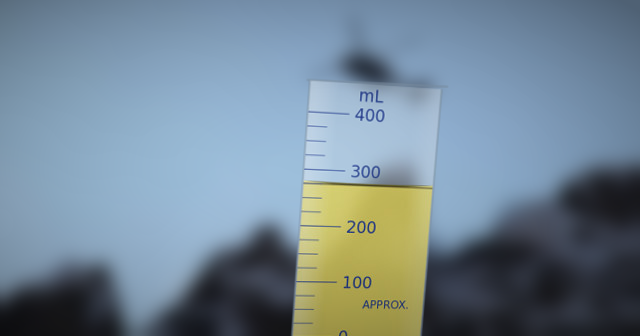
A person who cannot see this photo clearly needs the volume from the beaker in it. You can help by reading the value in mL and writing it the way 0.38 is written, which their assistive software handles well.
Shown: 275
